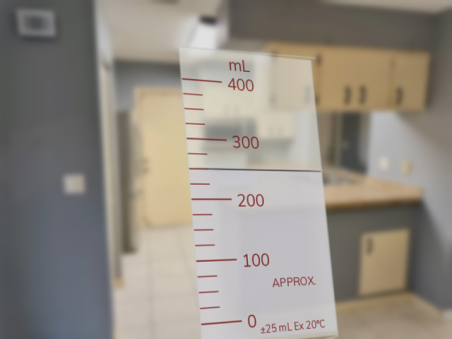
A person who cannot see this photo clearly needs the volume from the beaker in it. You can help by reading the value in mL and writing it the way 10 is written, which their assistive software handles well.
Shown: 250
